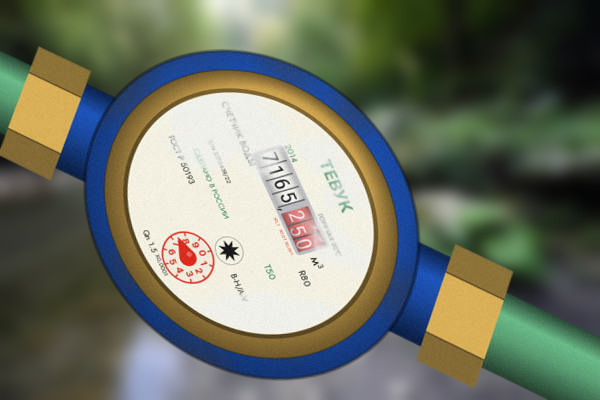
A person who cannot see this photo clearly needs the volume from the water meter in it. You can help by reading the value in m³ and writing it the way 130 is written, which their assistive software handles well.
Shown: 7165.2497
